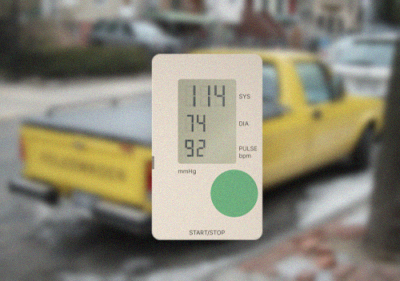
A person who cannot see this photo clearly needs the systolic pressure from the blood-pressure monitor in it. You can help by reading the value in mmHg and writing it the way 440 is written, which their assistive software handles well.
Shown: 114
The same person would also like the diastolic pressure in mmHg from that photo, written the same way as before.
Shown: 74
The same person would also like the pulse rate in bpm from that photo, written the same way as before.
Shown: 92
